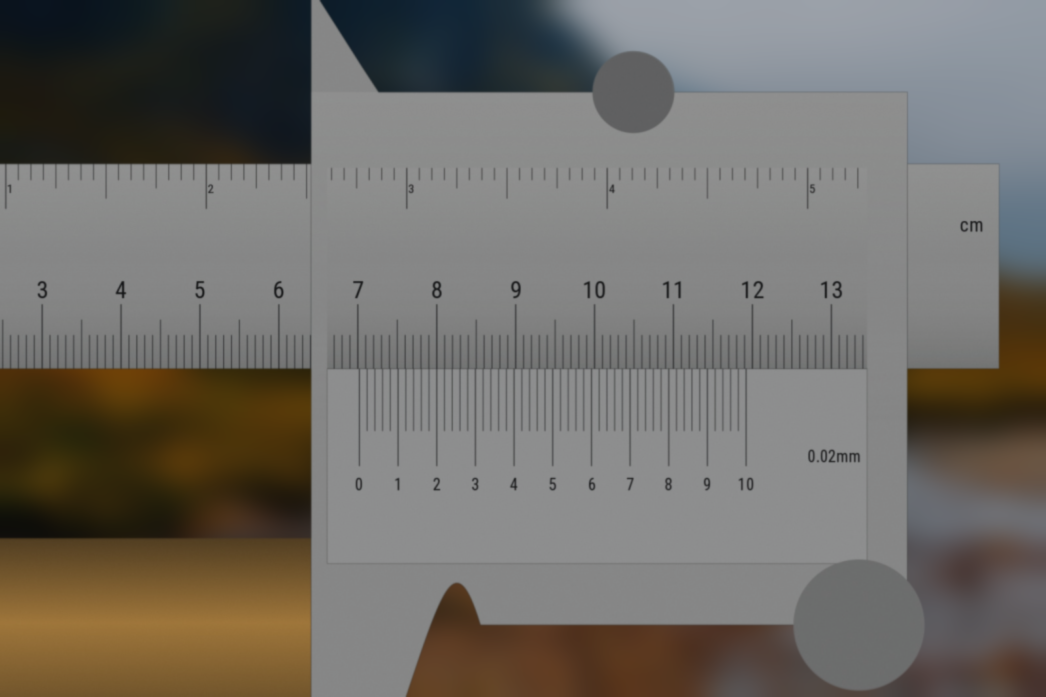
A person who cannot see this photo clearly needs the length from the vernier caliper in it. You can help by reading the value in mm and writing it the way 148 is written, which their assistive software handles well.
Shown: 70.2
